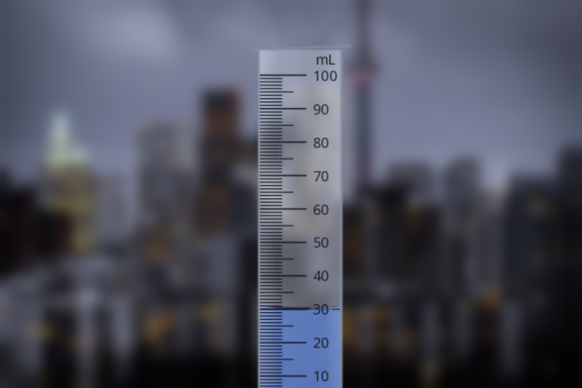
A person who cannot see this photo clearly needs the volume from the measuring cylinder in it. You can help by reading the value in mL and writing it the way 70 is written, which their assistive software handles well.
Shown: 30
